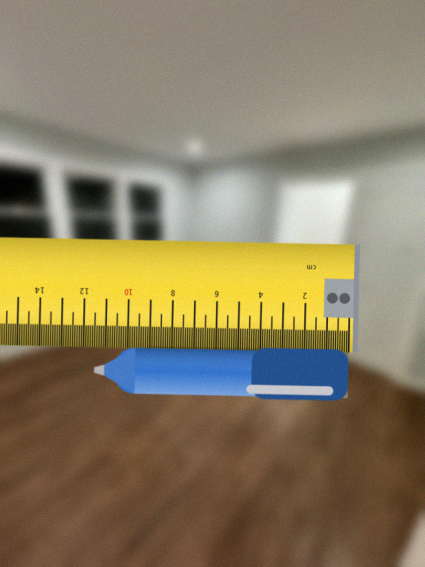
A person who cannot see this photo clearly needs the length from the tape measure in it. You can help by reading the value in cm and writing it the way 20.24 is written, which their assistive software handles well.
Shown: 11.5
